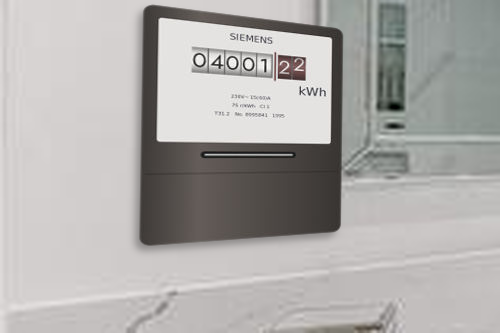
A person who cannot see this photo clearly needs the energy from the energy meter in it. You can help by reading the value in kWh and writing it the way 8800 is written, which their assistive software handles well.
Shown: 4001.22
